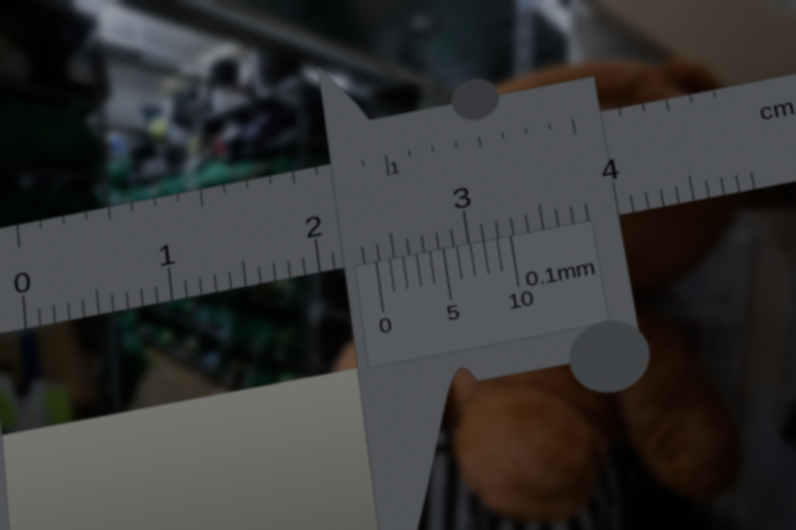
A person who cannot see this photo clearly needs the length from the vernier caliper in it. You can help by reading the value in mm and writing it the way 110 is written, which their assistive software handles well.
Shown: 23.8
